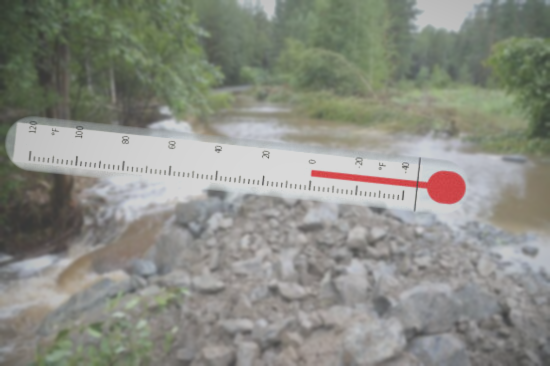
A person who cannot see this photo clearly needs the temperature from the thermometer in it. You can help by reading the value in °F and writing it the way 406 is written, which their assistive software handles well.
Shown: 0
